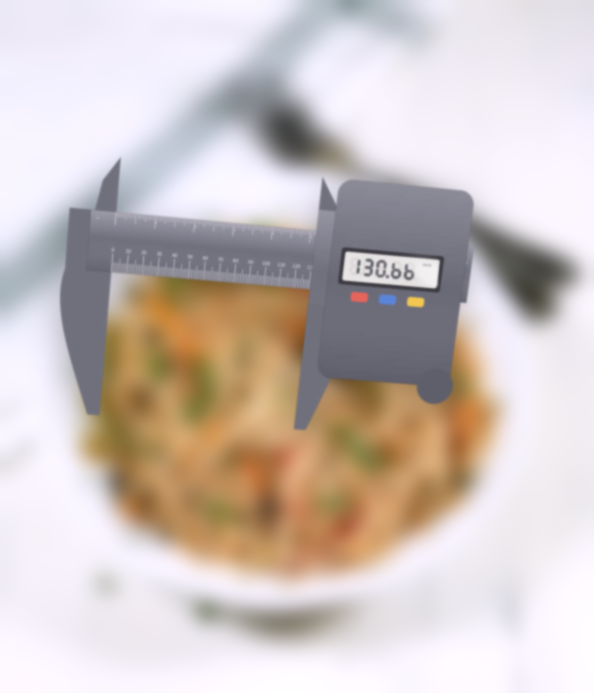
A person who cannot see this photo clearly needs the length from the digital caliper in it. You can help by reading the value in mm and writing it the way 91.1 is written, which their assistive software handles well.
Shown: 130.66
